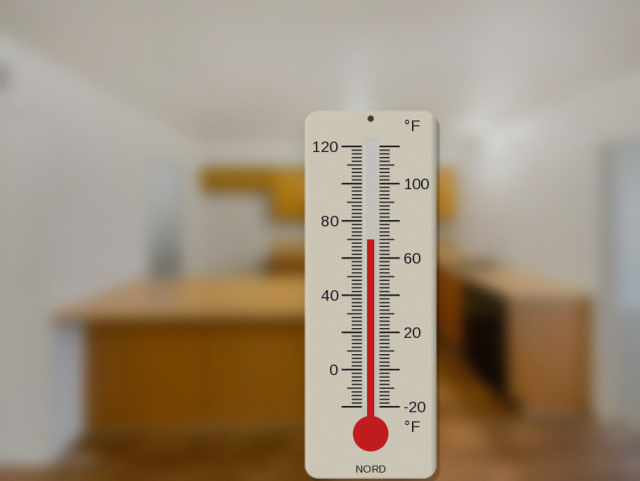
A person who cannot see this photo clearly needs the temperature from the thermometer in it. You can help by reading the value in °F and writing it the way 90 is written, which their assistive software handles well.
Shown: 70
